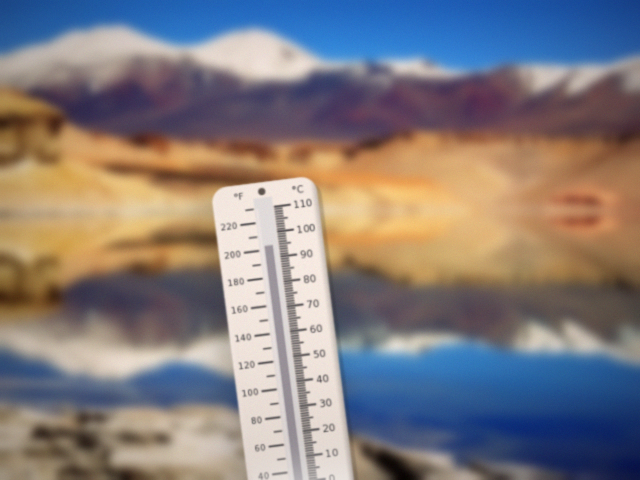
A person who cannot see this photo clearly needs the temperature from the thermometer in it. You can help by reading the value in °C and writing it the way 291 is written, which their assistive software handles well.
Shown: 95
